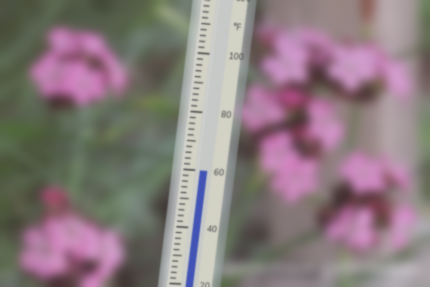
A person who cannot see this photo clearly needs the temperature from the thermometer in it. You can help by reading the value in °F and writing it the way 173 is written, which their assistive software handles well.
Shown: 60
